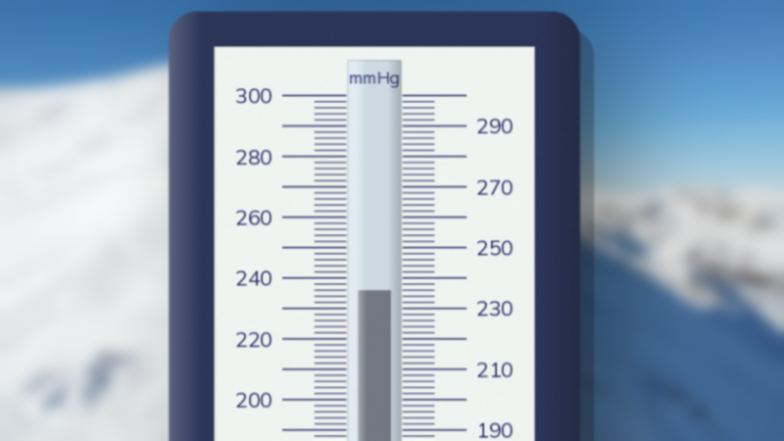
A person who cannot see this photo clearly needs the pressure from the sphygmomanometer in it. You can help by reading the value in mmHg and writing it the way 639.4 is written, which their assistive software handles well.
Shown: 236
